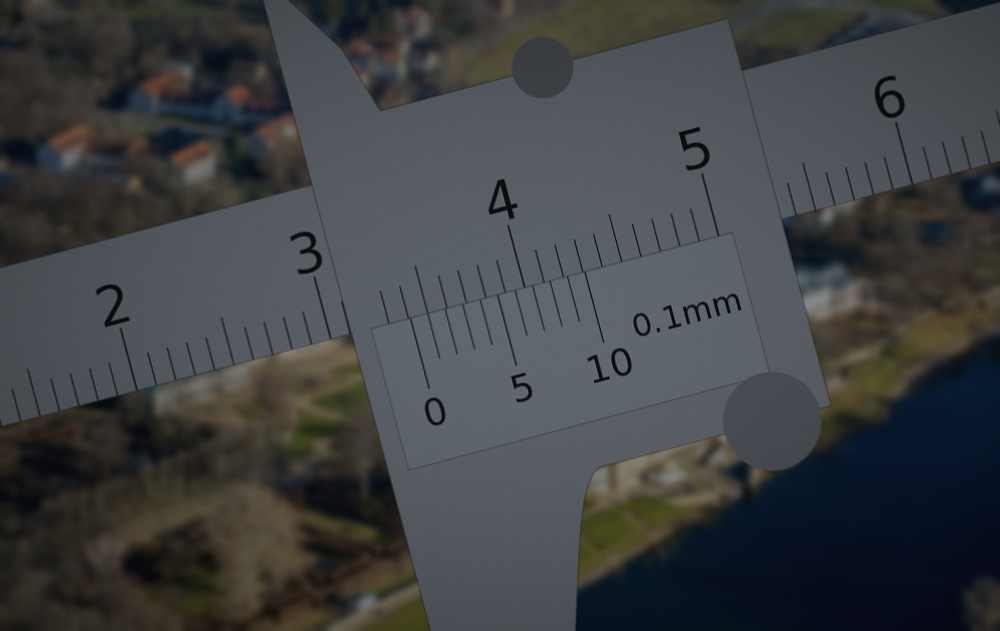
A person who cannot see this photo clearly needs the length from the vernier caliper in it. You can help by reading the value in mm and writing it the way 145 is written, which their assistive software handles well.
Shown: 34.1
